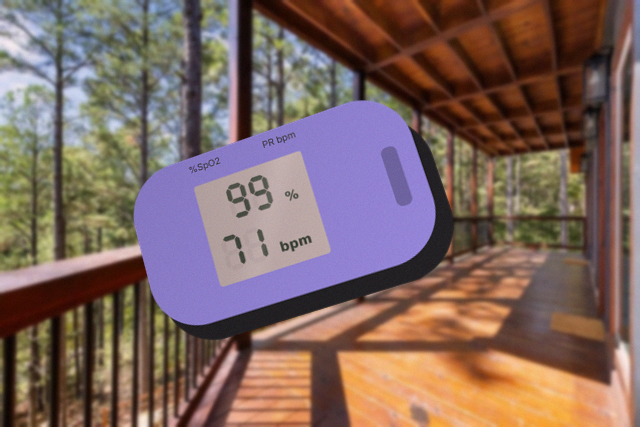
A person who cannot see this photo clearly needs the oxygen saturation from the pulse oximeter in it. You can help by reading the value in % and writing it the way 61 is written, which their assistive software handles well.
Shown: 99
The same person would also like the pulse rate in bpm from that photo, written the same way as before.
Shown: 71
